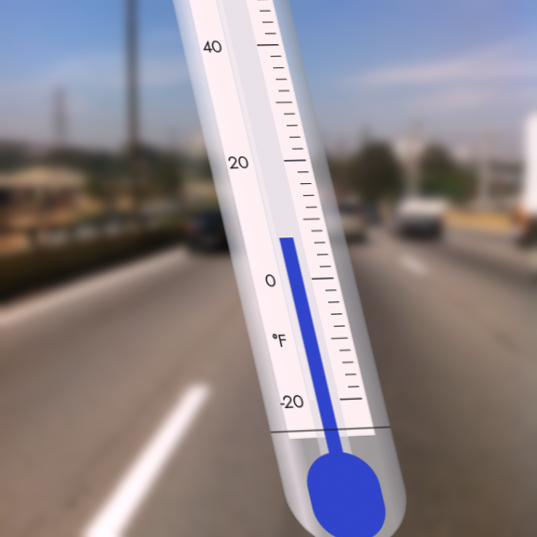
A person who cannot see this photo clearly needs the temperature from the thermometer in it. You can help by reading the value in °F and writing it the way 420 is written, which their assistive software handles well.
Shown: 7
